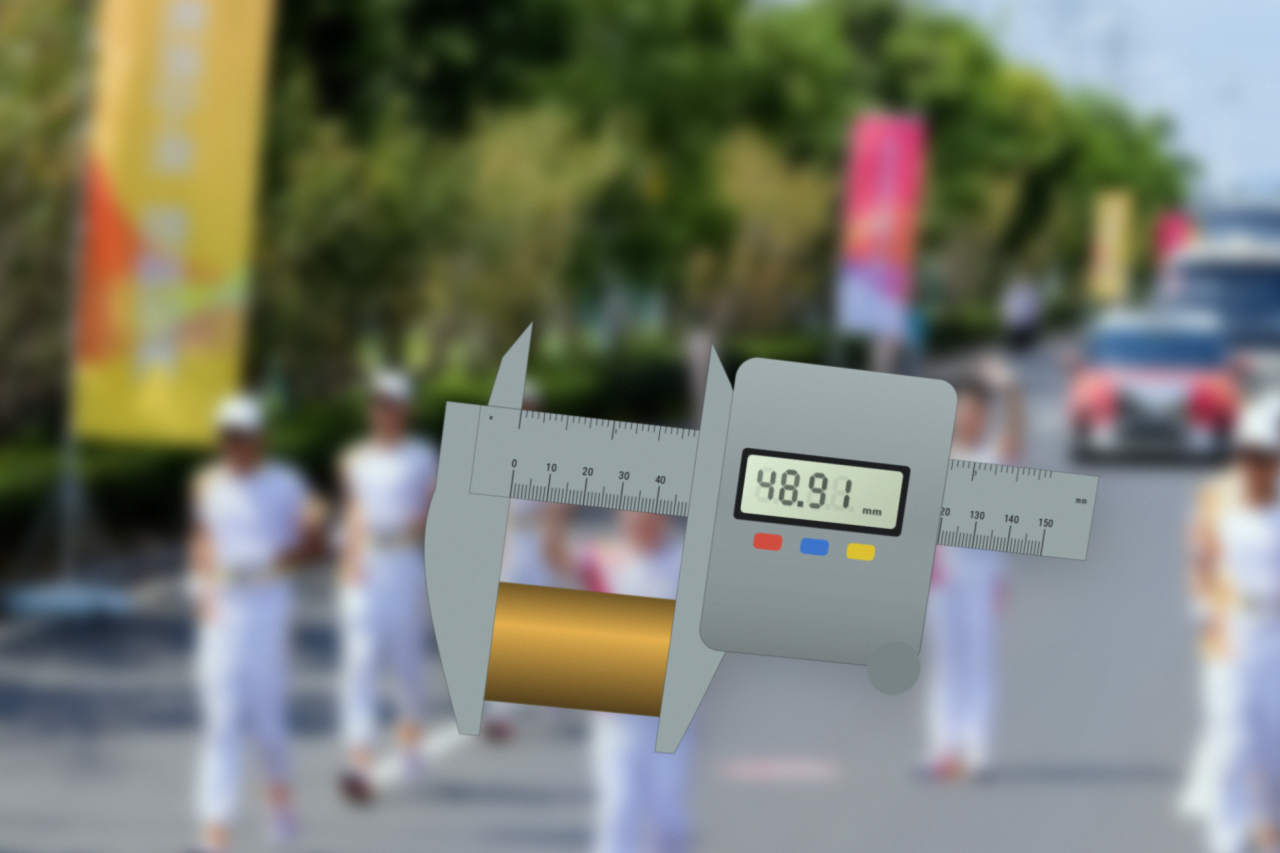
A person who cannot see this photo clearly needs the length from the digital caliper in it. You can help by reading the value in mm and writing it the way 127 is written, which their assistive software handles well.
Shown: 48.91
